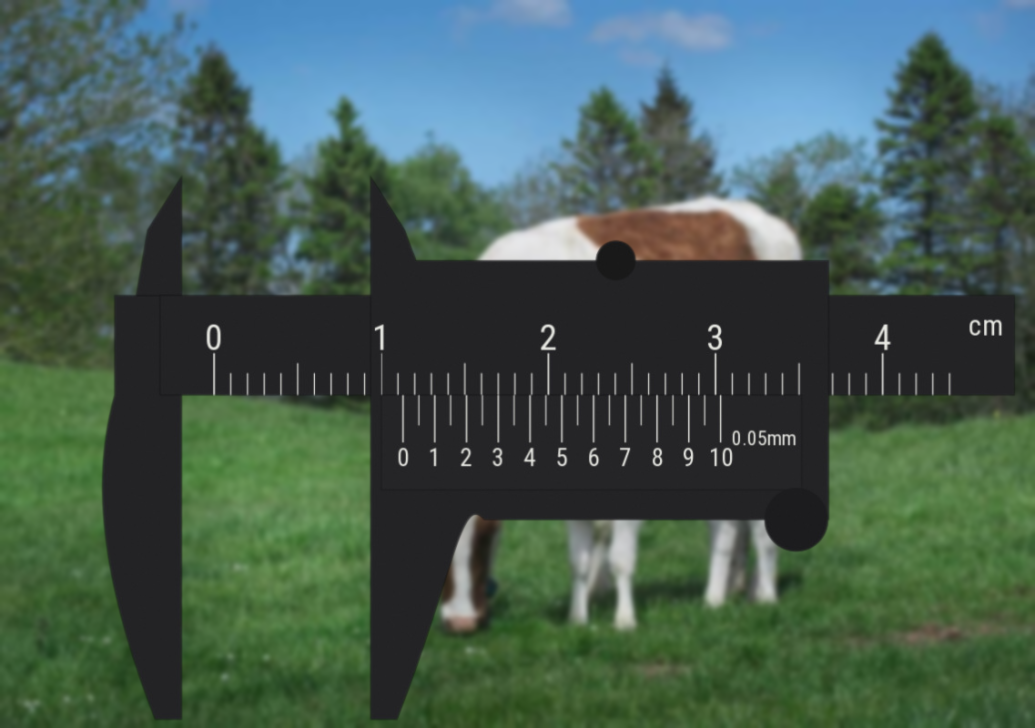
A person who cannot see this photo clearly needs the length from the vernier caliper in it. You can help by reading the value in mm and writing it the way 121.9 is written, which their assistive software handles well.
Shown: 11.3
